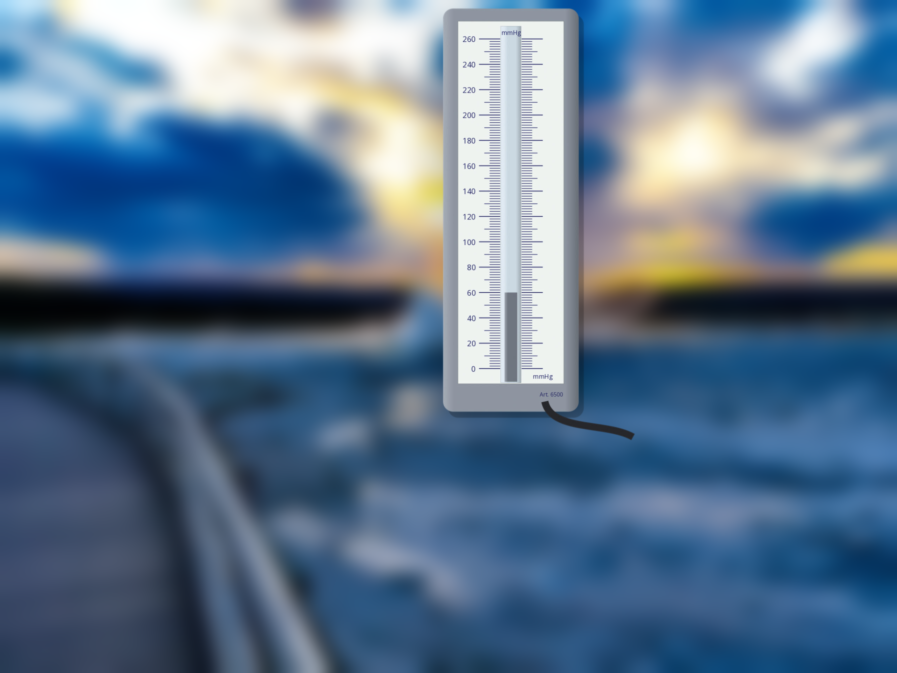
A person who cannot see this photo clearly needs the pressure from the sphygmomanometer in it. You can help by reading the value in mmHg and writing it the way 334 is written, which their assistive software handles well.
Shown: 60
